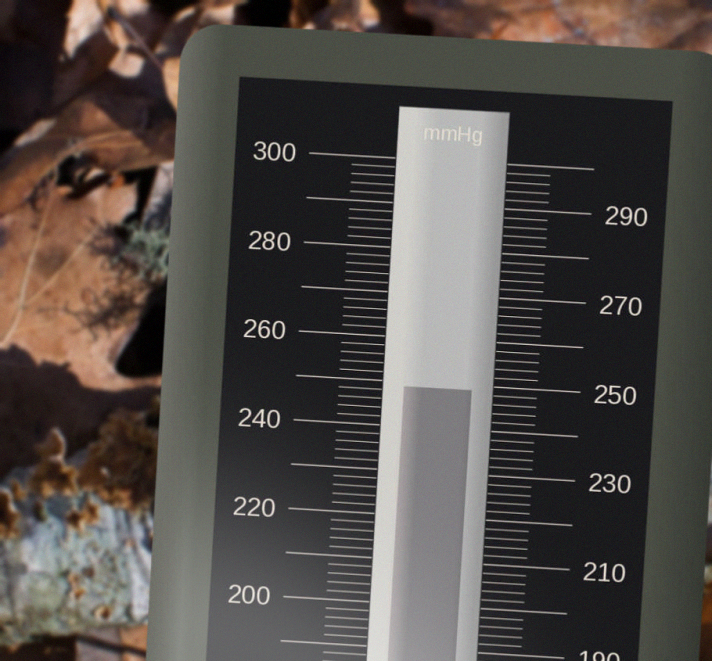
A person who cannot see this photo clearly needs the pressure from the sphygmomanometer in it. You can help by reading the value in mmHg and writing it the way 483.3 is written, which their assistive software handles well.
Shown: 249
